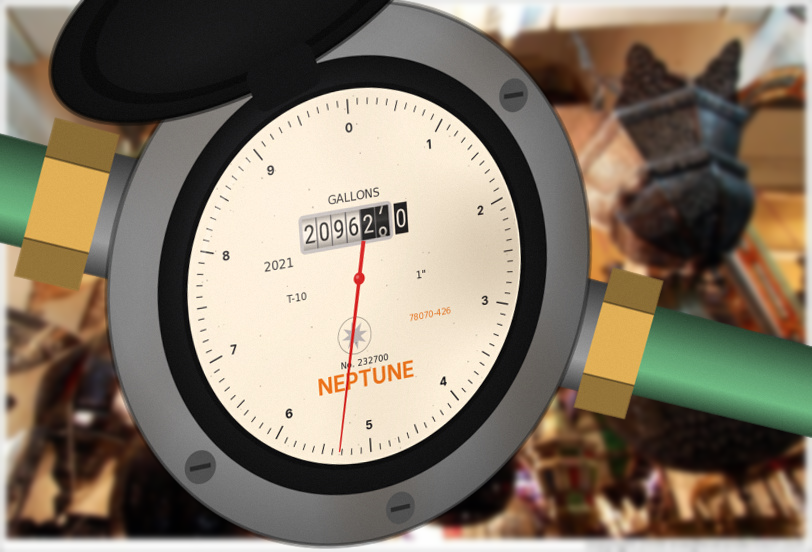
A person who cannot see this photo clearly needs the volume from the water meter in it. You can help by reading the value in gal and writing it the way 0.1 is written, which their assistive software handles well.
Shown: 2096275.3
